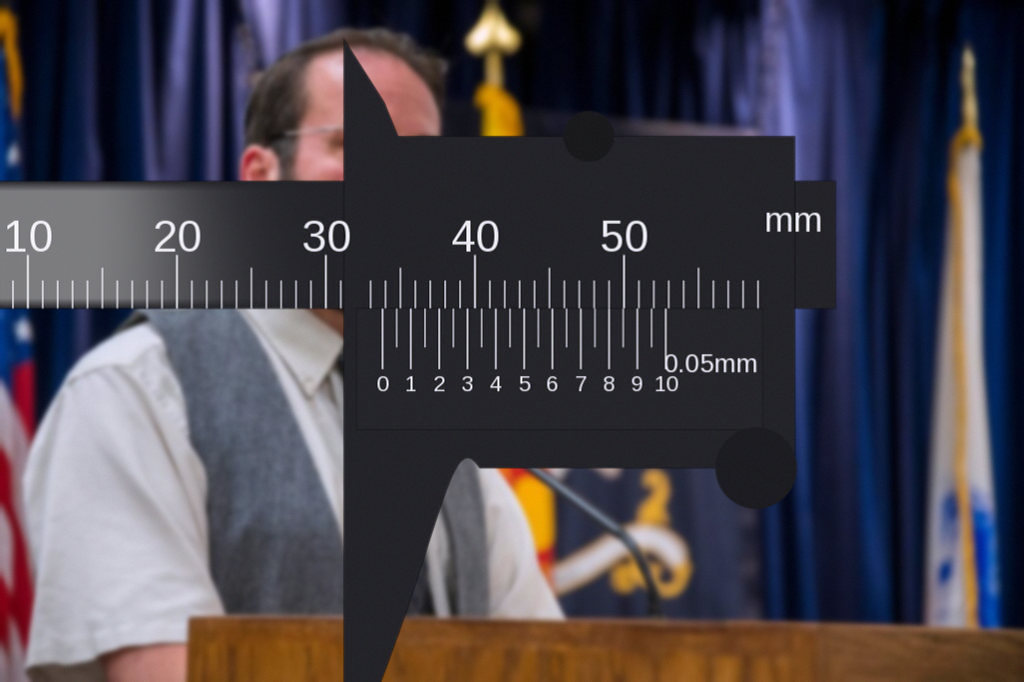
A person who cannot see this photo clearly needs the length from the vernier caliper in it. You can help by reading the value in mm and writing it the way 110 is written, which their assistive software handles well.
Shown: 33.8
